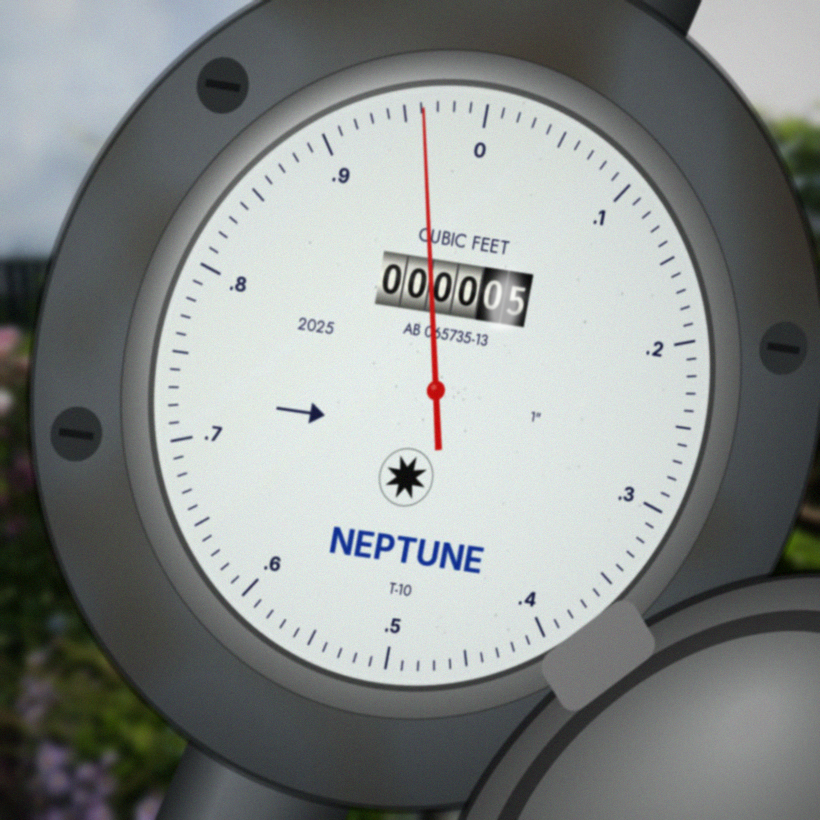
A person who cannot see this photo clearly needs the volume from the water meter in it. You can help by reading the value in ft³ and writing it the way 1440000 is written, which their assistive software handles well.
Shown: 4.96
